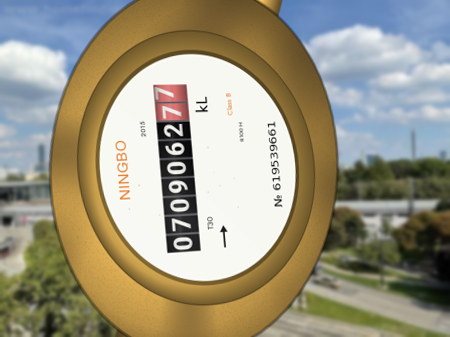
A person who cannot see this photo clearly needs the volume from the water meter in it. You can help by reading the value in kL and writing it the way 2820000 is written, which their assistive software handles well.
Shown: 709062.77
